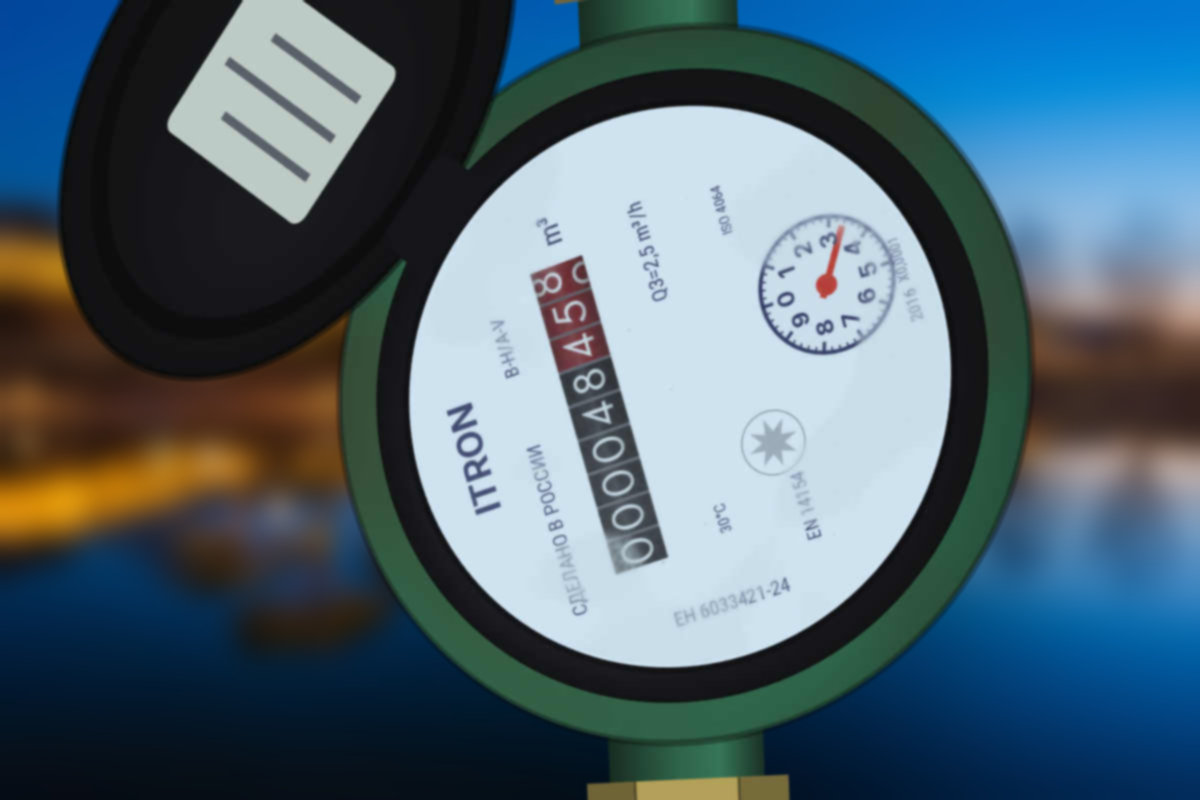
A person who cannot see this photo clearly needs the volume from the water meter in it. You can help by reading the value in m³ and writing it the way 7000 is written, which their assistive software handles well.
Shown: 48.4583
